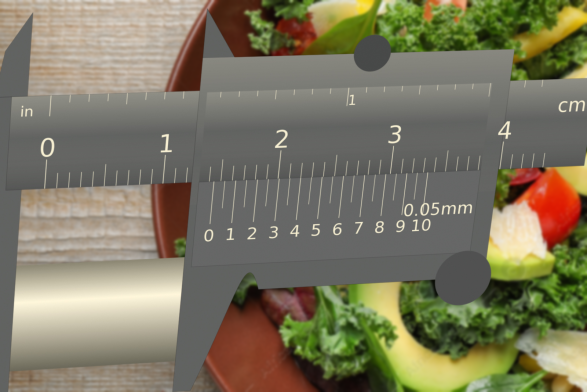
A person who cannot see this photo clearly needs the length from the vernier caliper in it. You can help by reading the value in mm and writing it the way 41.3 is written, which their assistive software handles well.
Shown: 14.4
